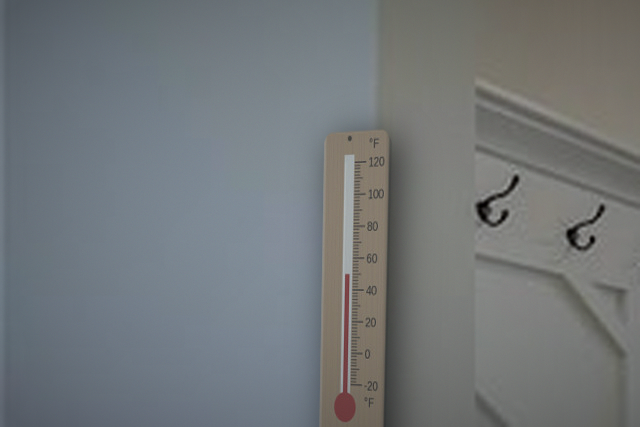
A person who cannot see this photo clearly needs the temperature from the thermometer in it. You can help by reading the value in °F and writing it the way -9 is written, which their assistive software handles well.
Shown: 50
